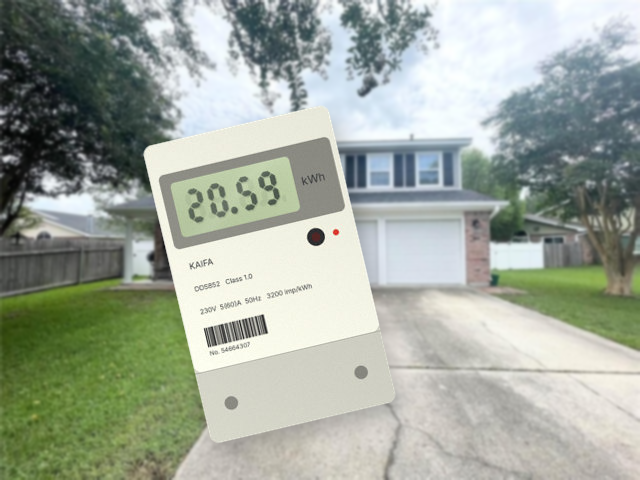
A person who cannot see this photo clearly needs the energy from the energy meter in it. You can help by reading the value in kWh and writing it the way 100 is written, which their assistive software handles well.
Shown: 20.59
